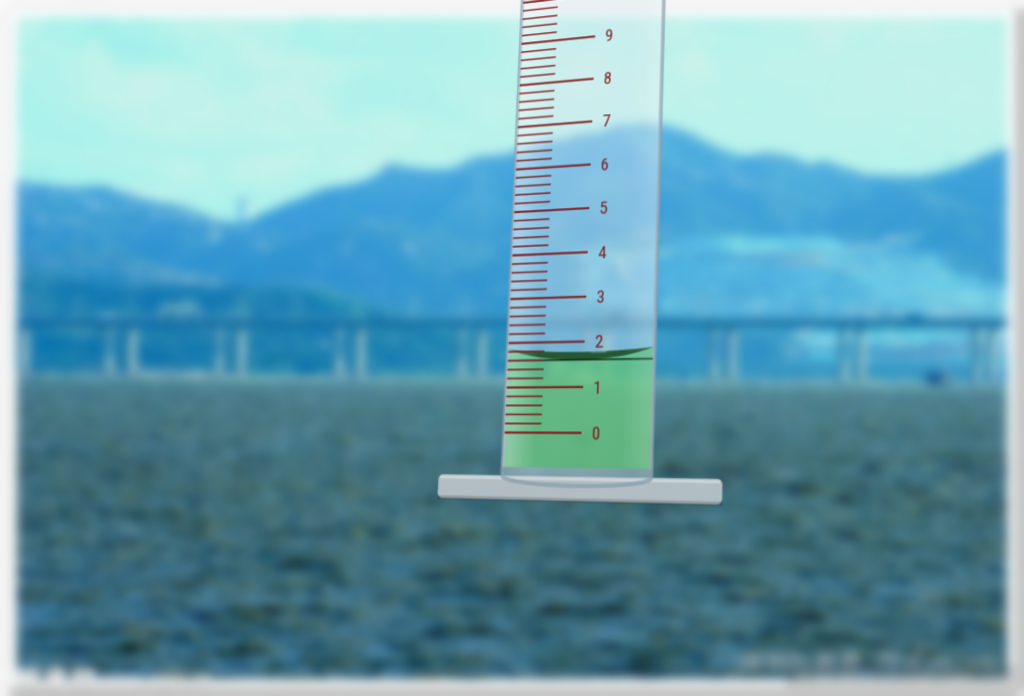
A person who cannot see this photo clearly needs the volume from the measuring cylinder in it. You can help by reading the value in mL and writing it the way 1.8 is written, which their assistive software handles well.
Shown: 1.6
